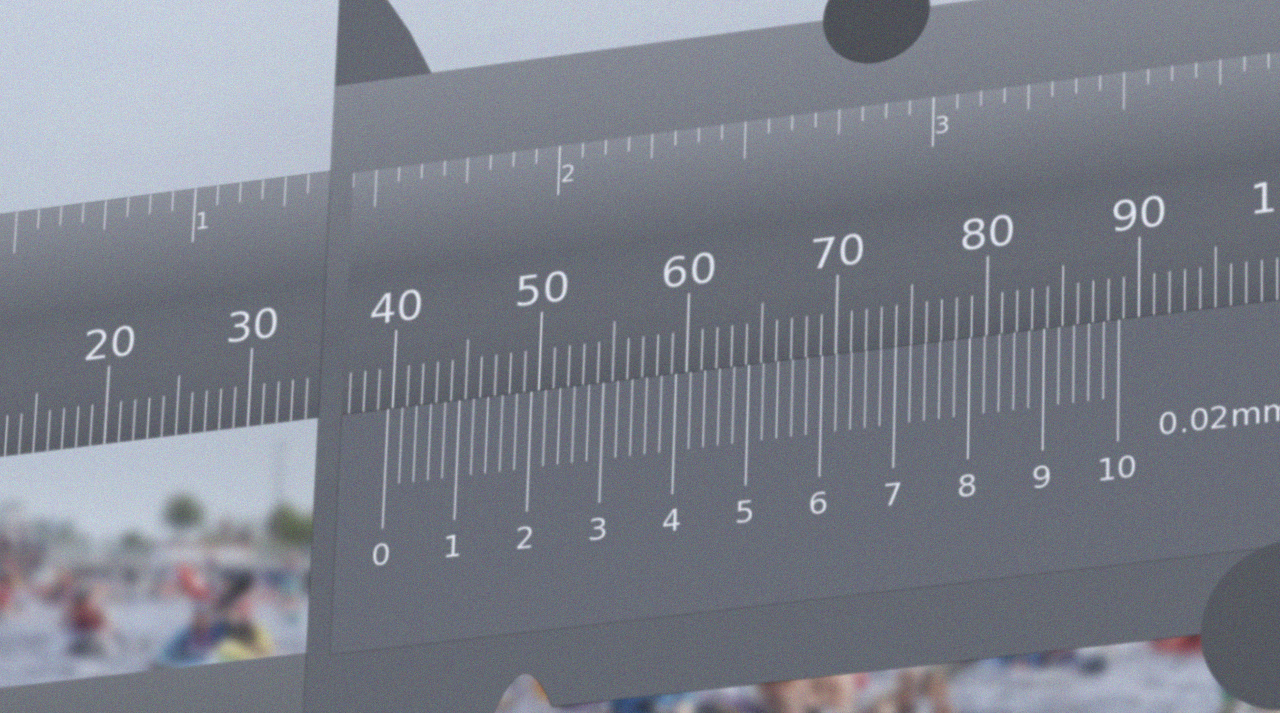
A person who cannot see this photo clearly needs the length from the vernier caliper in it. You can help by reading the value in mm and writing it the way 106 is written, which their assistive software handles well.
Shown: 39.7
